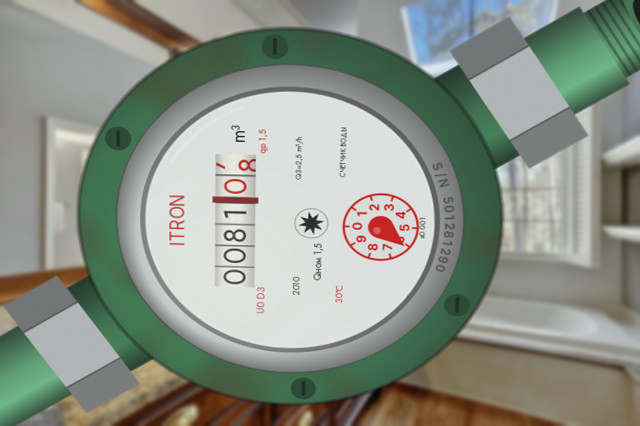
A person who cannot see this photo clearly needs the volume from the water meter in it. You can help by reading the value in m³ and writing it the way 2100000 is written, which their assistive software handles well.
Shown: 81.076
